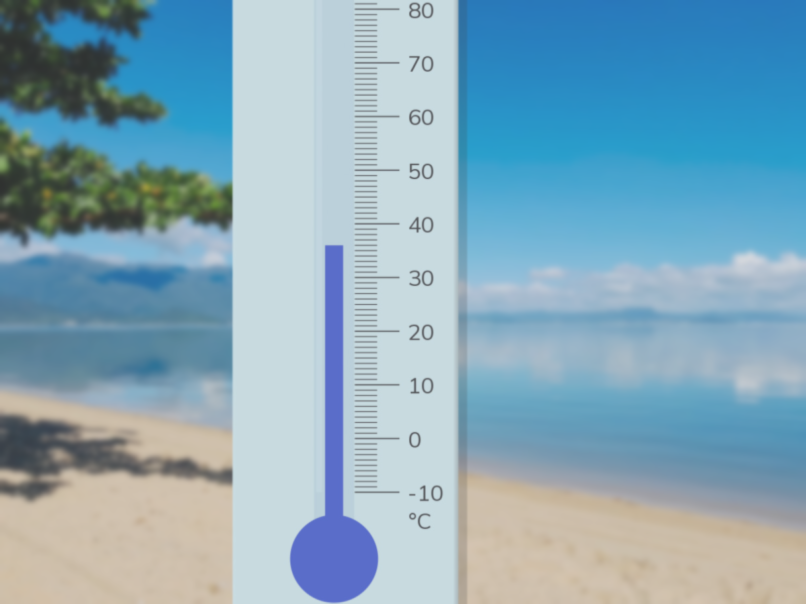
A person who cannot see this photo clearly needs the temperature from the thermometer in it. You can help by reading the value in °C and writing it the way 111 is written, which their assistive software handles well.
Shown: 36
